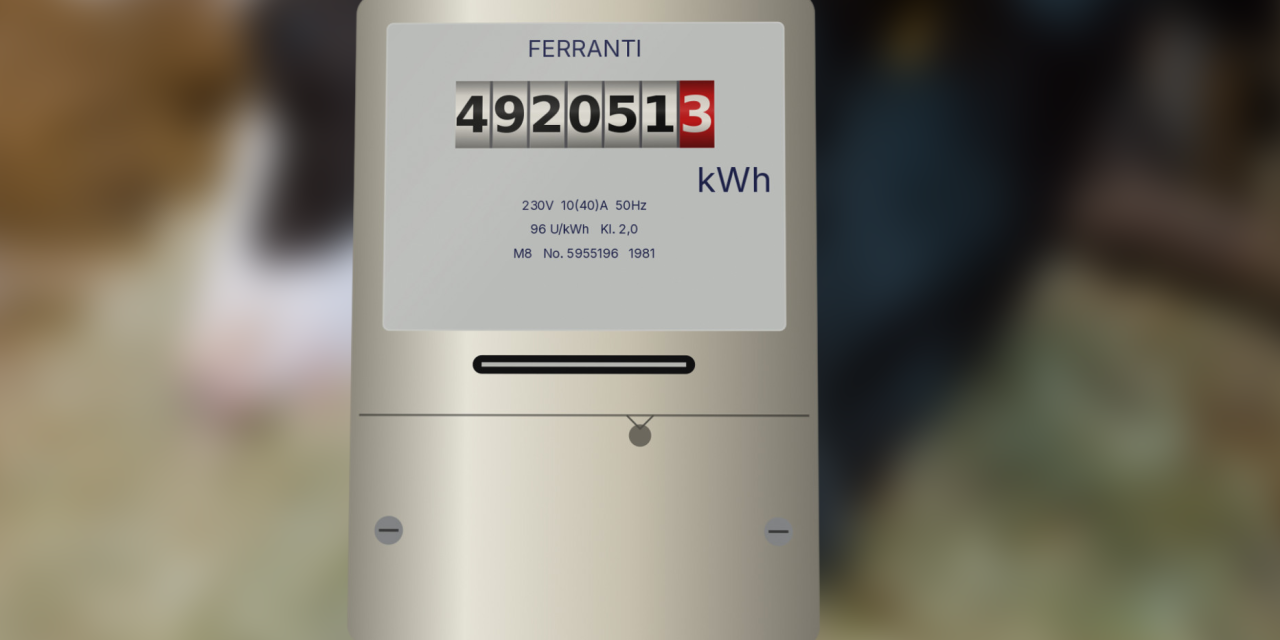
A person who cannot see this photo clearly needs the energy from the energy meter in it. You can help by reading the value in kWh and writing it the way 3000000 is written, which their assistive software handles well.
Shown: 492051.3
